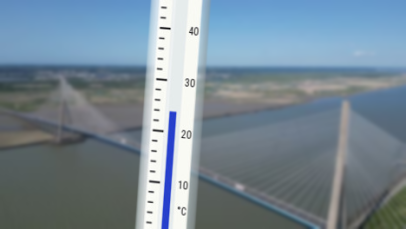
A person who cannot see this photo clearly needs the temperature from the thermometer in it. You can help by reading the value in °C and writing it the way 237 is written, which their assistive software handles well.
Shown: 24
